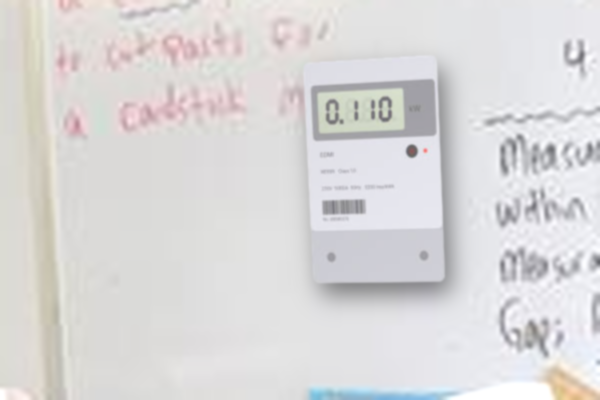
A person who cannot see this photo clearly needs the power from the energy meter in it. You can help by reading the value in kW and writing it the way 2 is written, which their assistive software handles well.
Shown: 0.110
